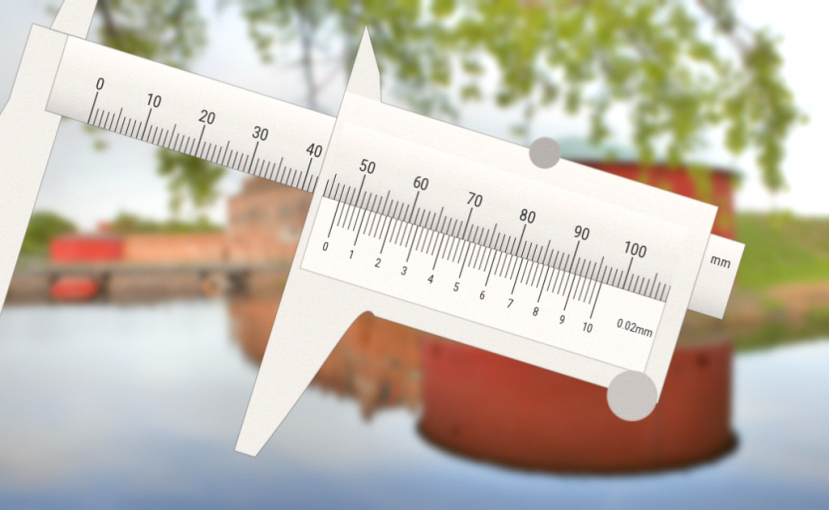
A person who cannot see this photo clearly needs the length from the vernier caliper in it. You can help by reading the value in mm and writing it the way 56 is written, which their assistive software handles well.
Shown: 47.0
